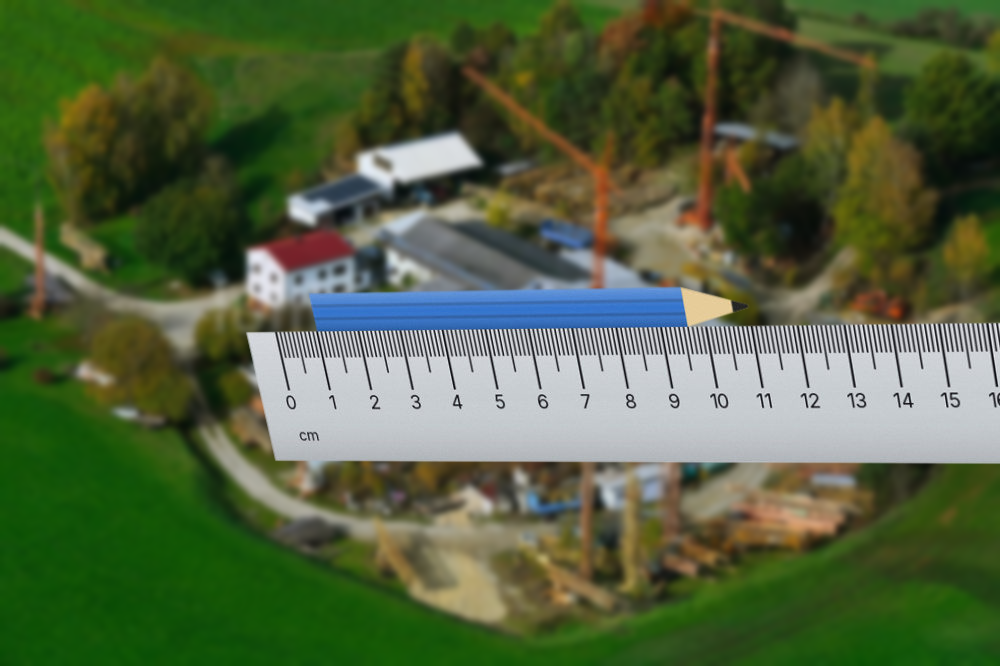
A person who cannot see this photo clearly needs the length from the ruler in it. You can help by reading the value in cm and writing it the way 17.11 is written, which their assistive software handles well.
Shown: 10
